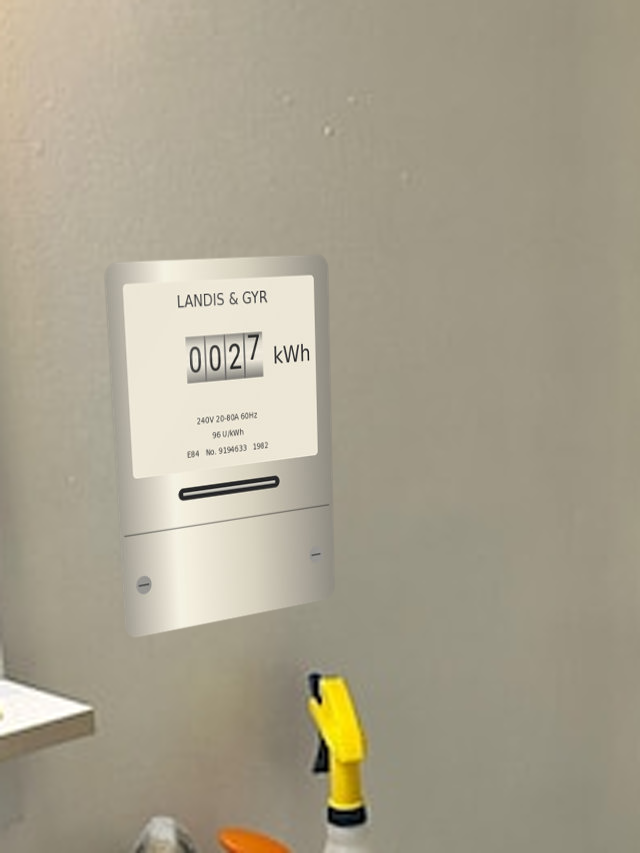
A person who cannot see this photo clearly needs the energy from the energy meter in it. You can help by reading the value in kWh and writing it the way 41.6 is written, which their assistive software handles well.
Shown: 27
